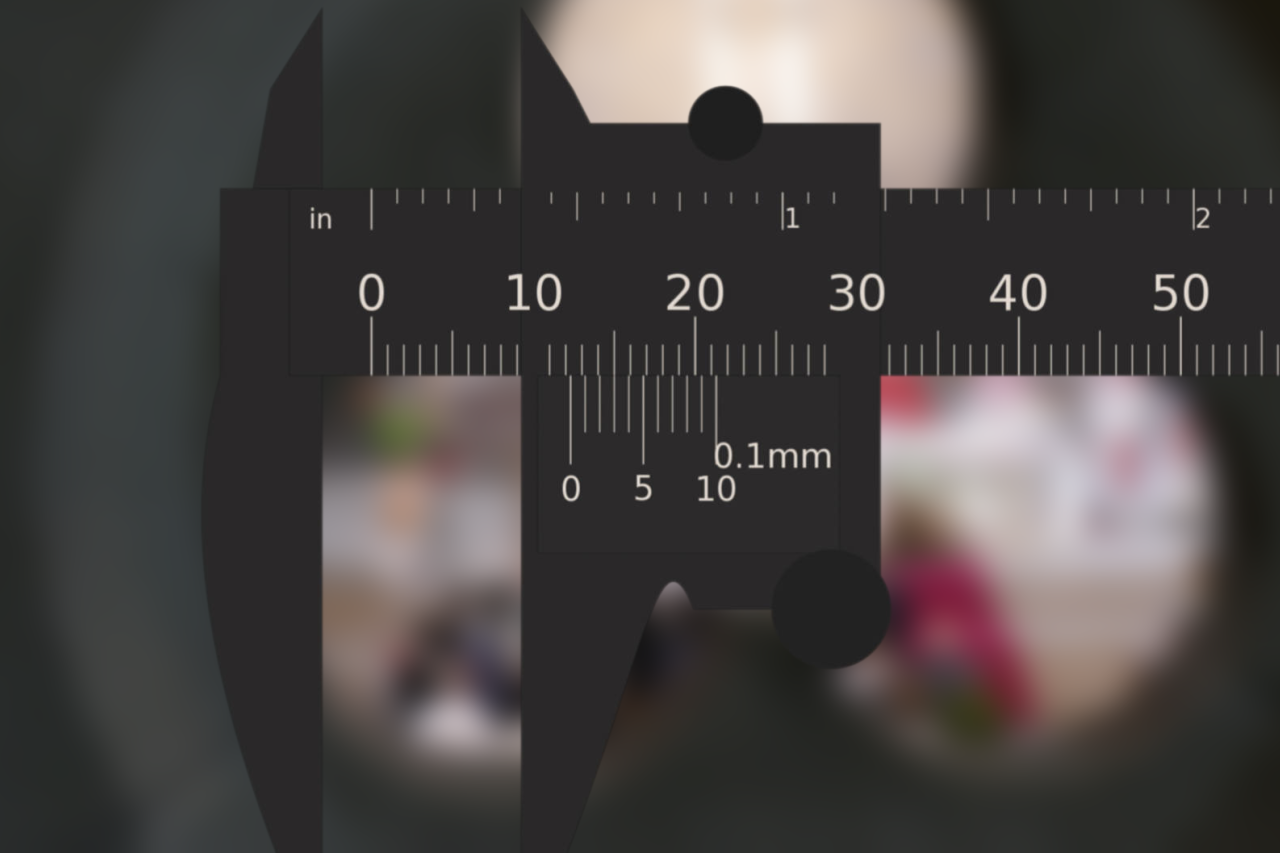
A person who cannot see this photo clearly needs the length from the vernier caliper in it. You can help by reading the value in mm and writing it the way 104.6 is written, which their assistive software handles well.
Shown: 12.3
